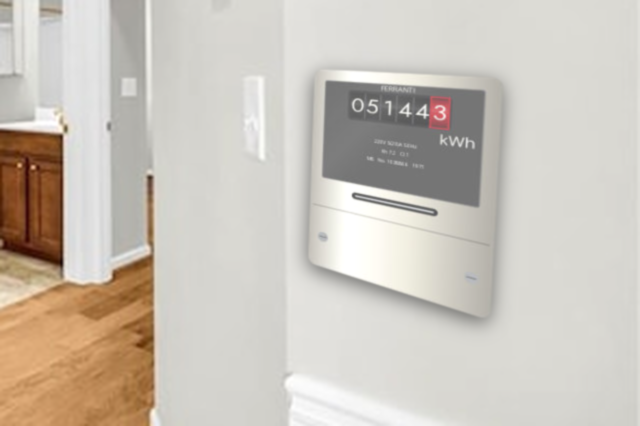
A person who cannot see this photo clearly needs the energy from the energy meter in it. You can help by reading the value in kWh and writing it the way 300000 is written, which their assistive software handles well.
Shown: 5144.3
